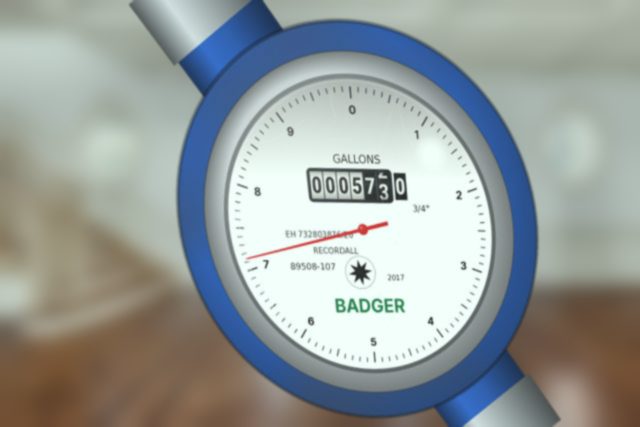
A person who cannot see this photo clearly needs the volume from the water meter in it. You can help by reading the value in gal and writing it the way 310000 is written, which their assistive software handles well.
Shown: 5727.1
